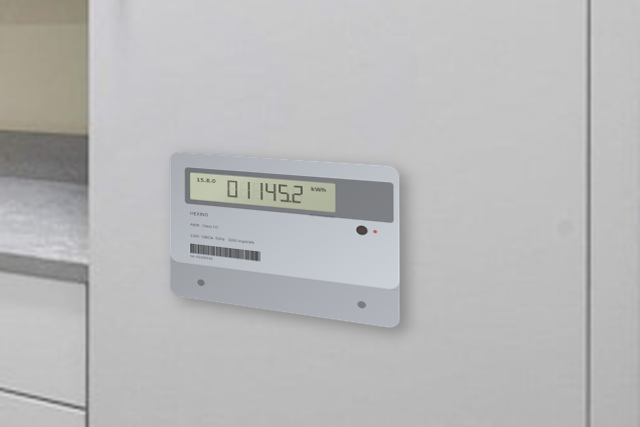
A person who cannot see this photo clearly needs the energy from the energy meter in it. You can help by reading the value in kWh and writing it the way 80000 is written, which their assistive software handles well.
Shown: 1145.2
